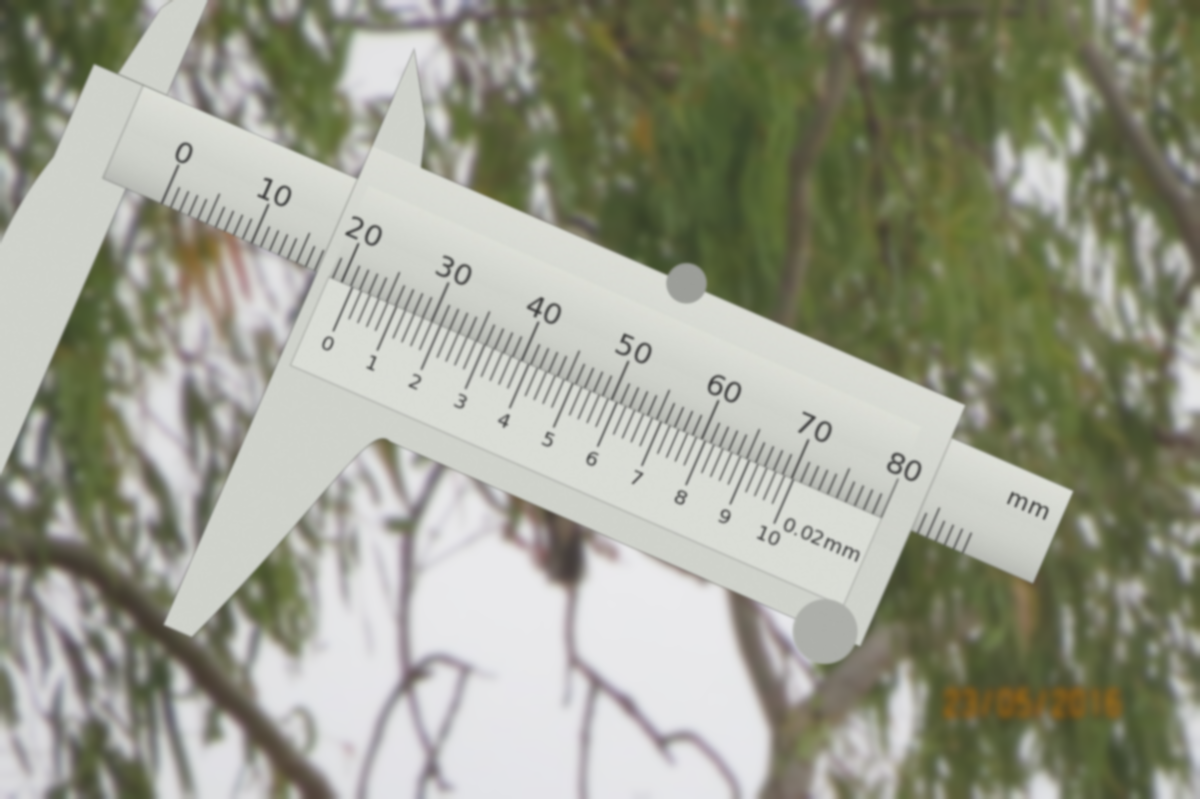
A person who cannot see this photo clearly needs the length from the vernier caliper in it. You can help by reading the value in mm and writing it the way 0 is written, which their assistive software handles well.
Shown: 21.2
